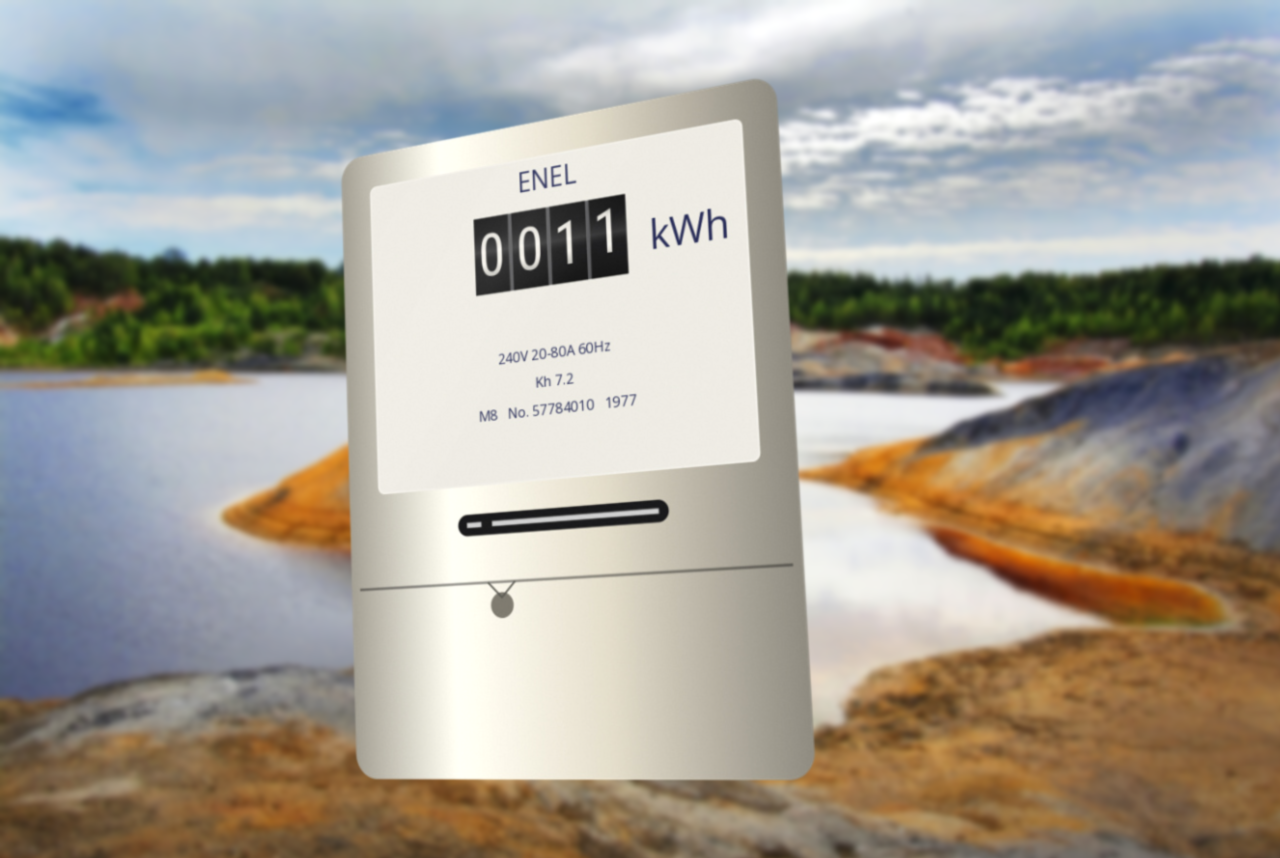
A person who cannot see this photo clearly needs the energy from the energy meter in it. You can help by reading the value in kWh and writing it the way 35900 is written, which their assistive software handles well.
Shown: 11
